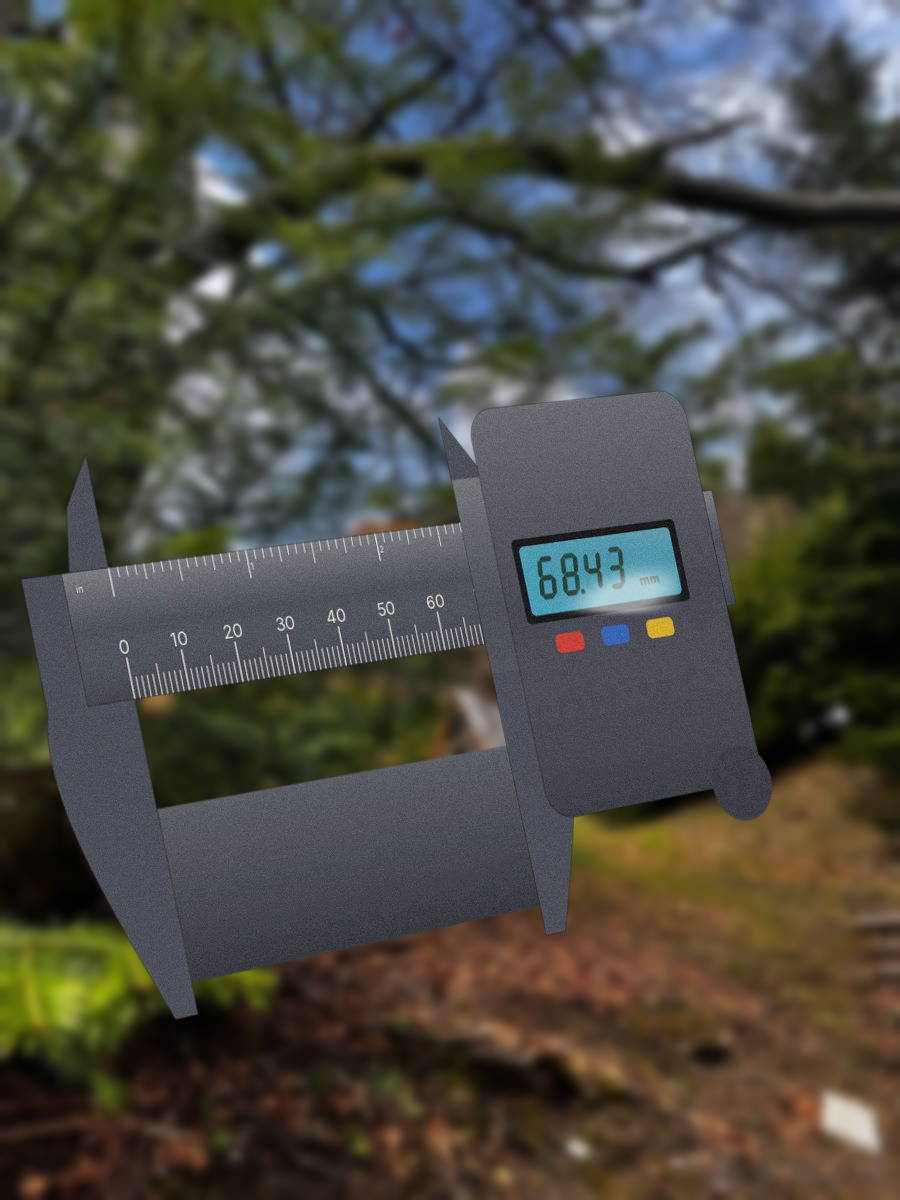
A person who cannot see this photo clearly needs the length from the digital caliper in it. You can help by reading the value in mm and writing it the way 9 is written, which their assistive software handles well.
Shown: 68.43
